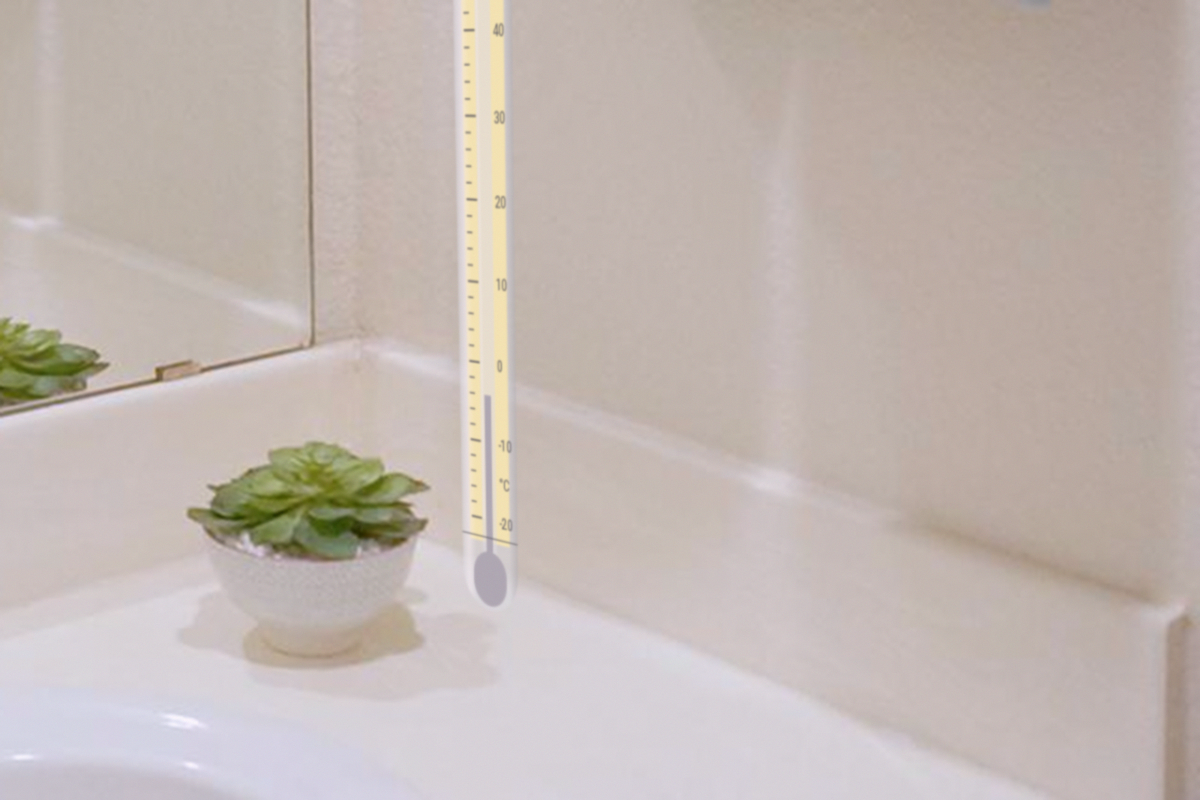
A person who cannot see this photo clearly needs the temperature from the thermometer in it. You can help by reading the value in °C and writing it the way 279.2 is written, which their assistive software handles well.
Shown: -4
